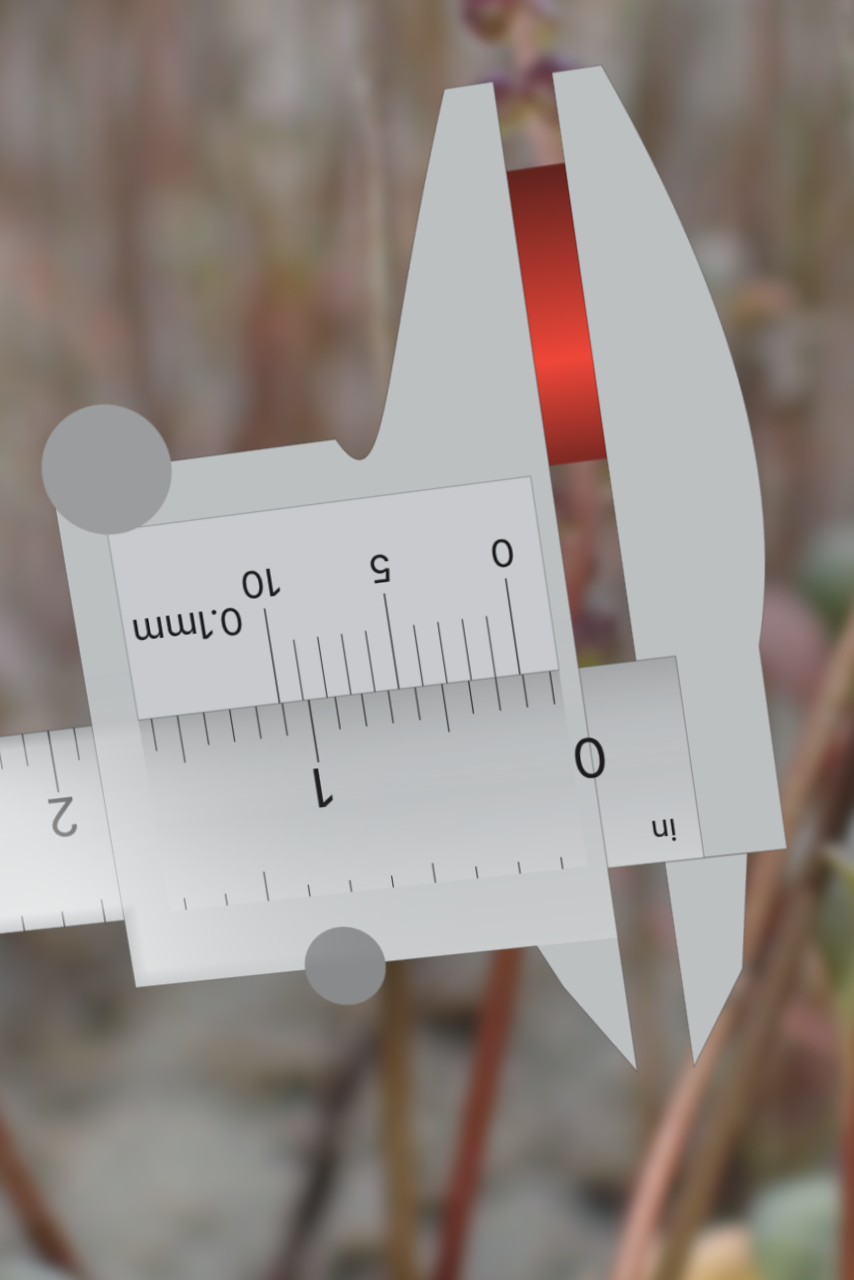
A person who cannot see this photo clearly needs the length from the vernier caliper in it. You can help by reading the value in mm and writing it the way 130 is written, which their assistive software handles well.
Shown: 2.1
